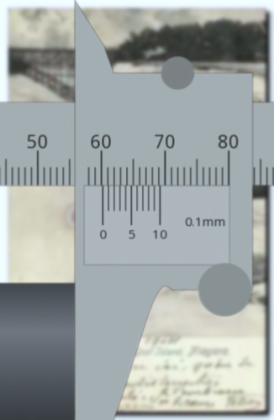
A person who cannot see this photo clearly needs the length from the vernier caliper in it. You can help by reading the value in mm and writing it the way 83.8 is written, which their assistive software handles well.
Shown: 60.2
